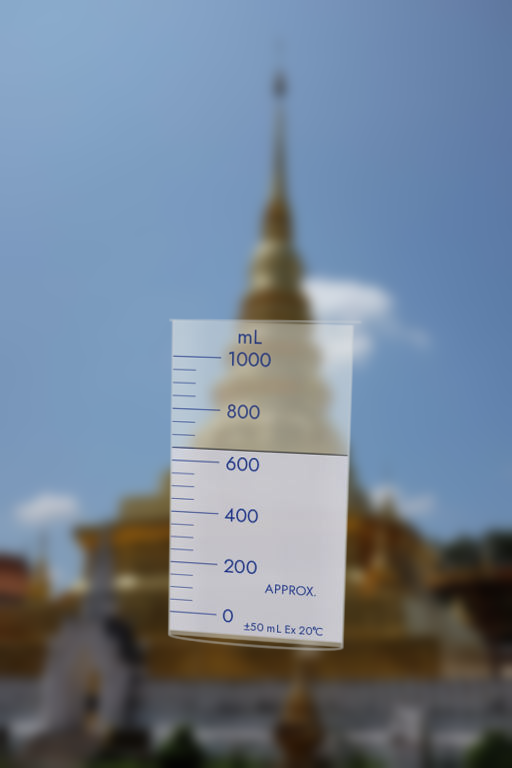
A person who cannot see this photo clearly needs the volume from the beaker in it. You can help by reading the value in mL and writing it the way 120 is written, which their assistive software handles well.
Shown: 650
